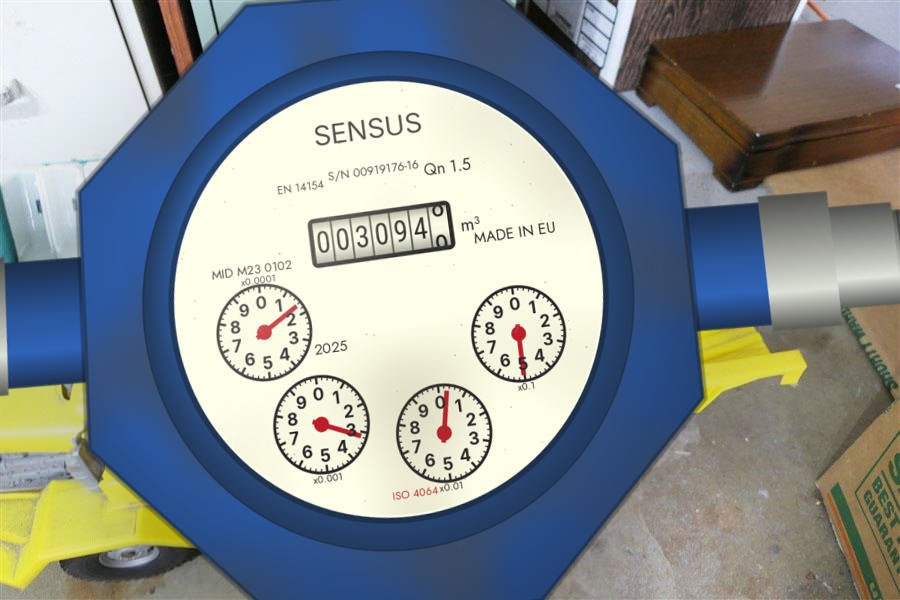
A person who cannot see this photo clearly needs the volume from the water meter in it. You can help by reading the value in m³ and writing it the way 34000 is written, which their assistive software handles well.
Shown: 30948.5031
